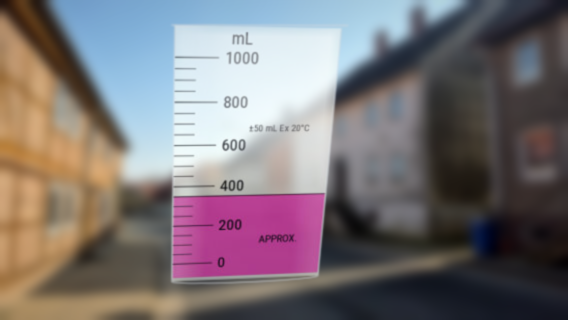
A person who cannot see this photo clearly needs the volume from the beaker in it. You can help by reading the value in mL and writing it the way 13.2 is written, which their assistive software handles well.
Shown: 350
